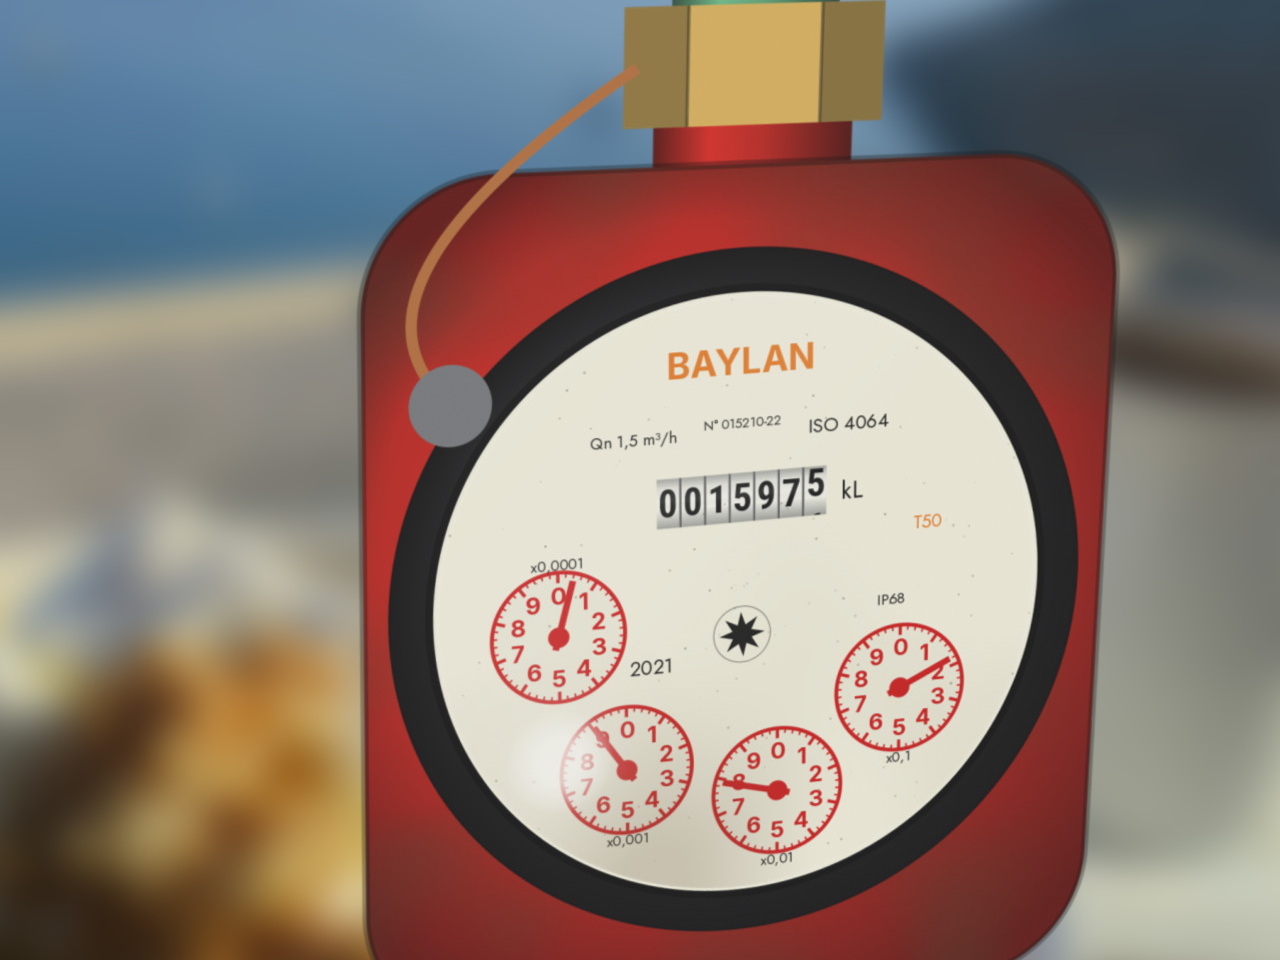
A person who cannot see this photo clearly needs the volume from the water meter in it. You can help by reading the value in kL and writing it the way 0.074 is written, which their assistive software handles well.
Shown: 15975.1790
